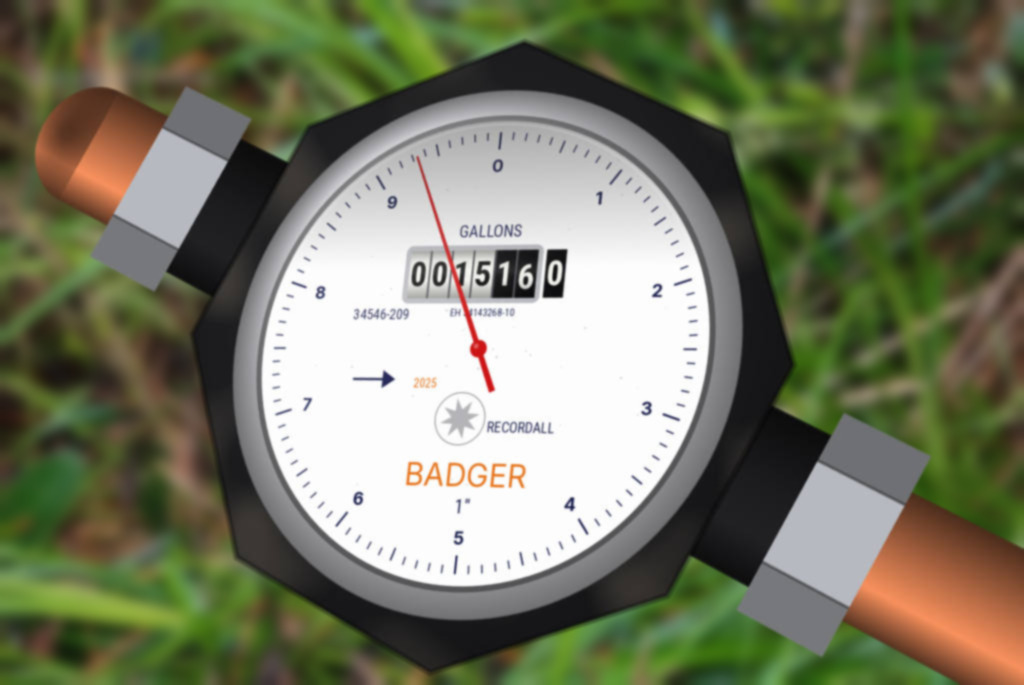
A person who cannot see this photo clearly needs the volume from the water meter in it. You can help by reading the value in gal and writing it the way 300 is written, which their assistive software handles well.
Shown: 15159.3
